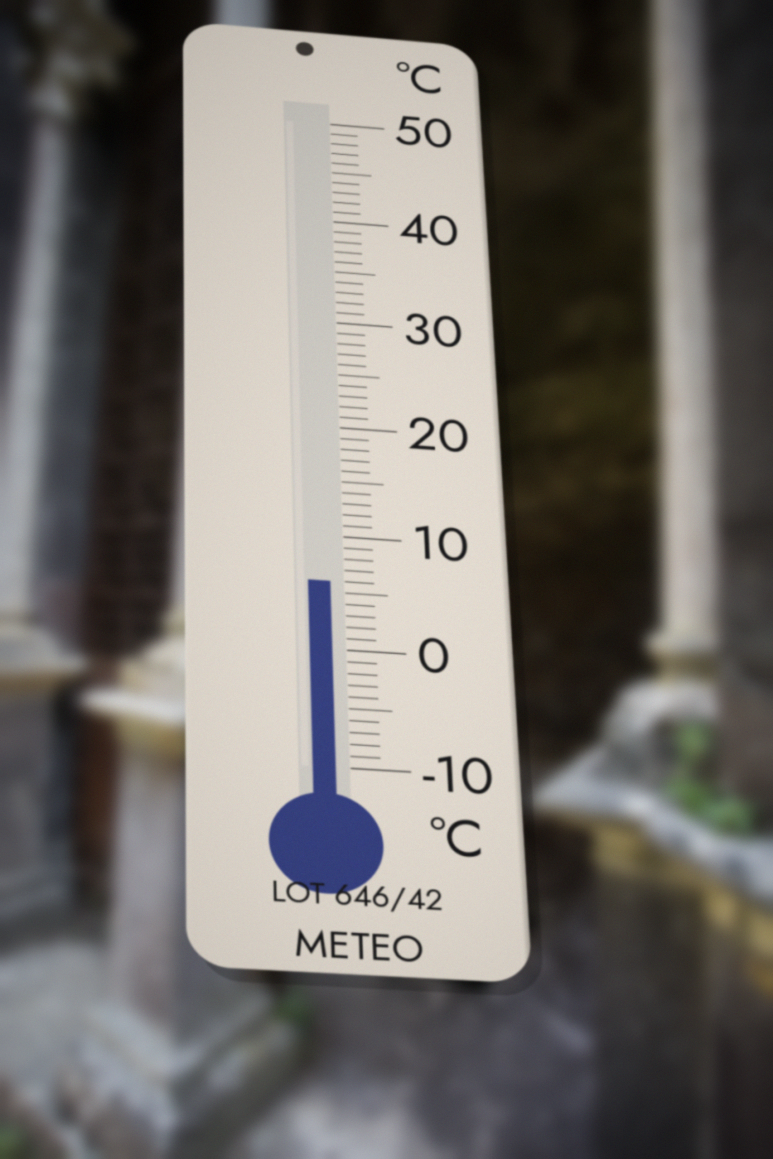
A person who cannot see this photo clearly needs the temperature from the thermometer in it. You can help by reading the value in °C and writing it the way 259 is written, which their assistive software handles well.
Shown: 6
